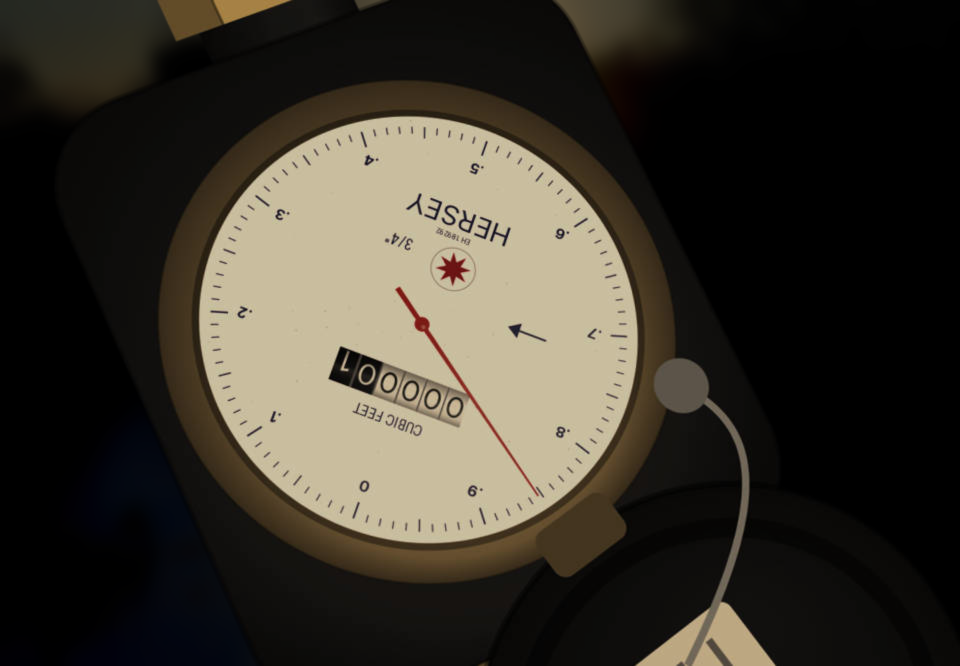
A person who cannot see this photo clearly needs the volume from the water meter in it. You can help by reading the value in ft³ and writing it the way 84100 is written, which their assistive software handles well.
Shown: 0.85
